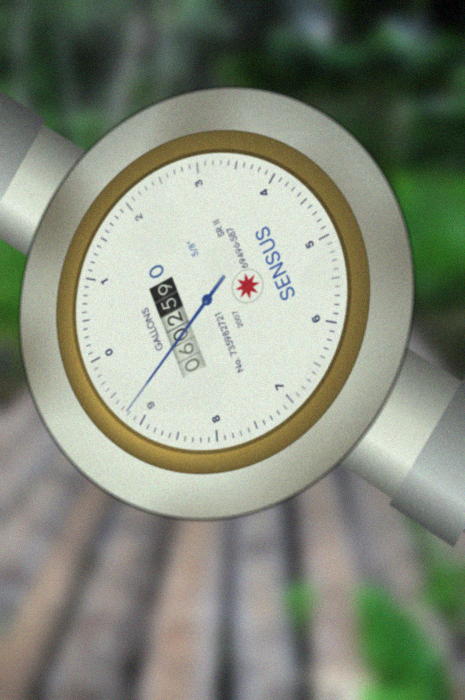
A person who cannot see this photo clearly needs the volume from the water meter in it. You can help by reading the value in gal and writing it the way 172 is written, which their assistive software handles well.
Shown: 602589.2
